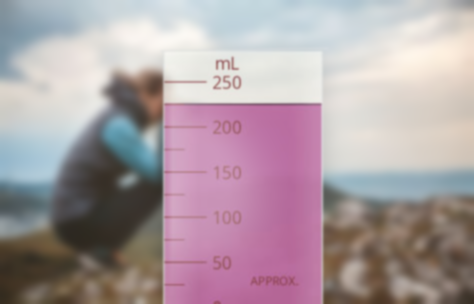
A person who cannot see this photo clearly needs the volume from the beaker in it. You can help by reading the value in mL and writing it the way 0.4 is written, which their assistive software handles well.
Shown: 225
